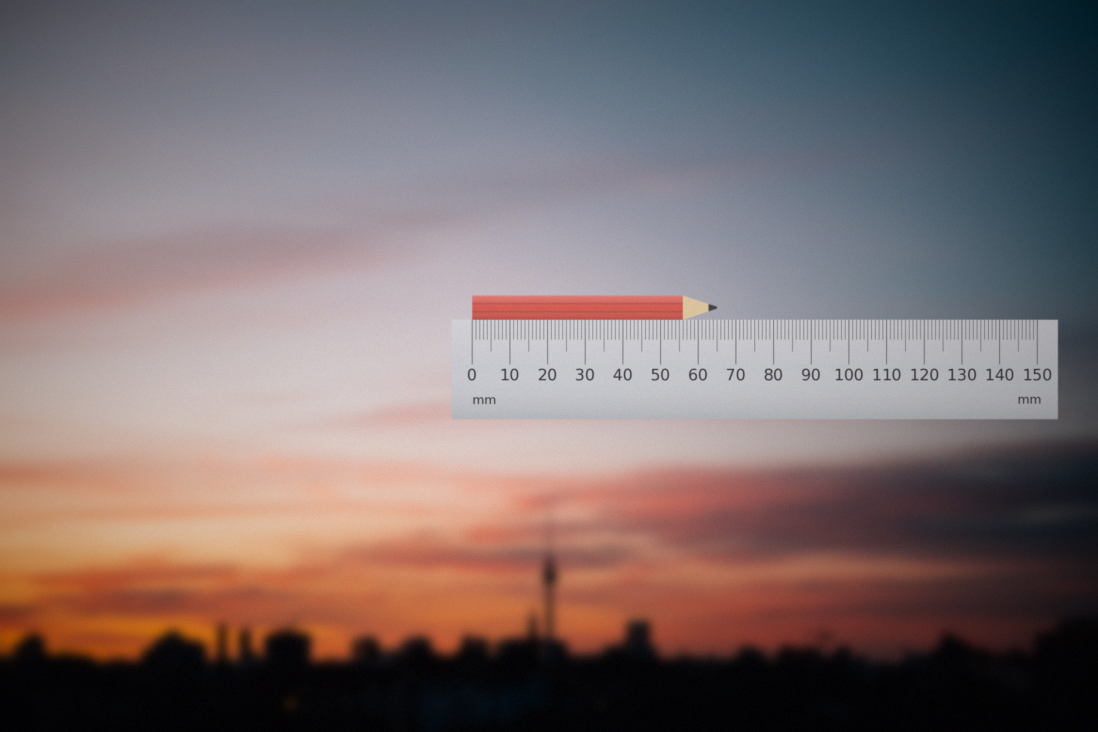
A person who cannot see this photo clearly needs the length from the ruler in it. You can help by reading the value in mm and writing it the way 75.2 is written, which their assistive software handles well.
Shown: 65
